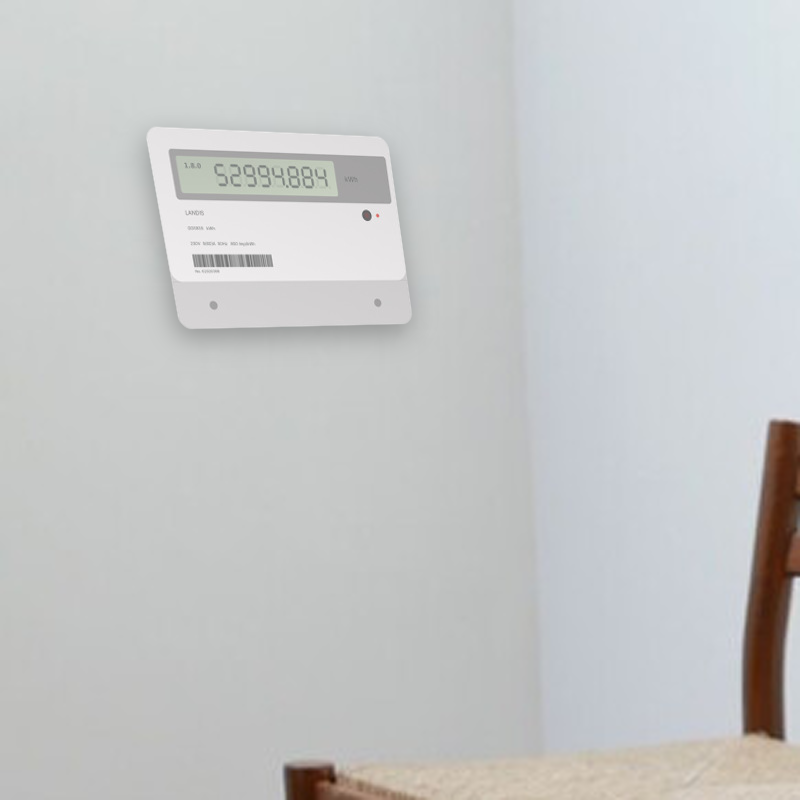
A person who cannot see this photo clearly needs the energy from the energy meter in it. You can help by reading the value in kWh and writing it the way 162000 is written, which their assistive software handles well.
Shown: 52994.884
